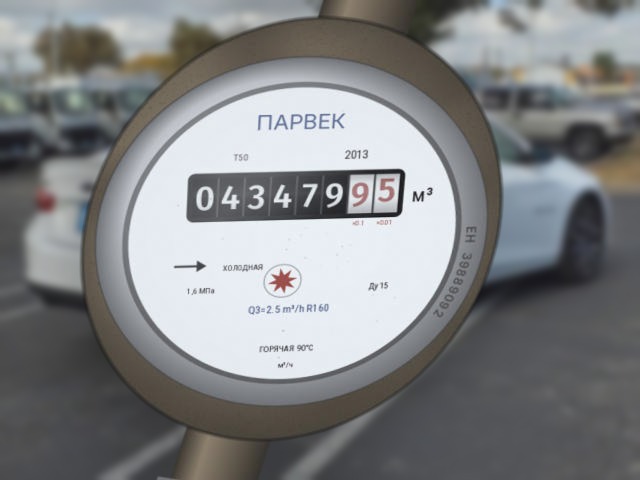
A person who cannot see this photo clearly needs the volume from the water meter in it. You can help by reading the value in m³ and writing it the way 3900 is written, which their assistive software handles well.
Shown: 43479.95
